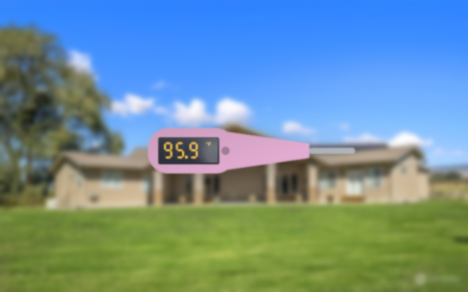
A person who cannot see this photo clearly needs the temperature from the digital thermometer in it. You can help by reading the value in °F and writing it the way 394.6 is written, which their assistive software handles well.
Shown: 95.9
